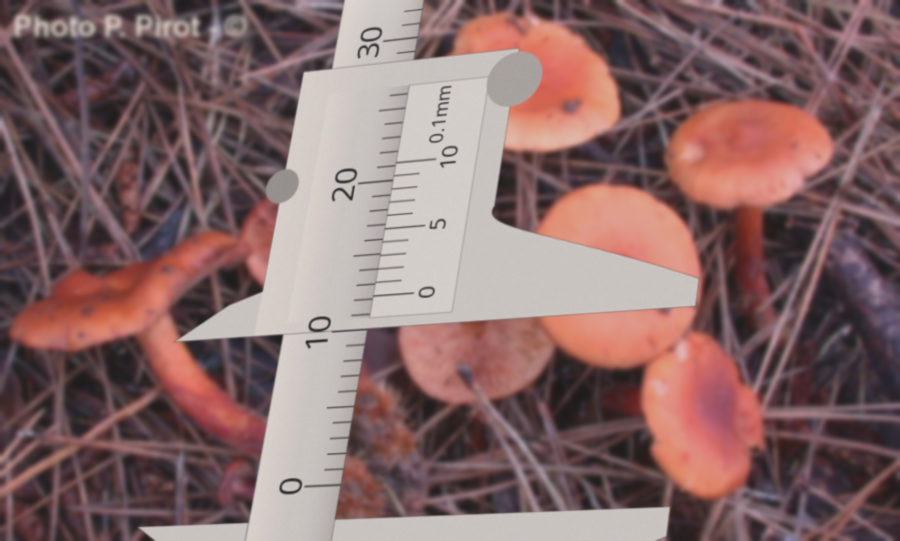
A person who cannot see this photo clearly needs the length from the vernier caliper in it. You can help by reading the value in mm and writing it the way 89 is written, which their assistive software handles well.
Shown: 12.2
